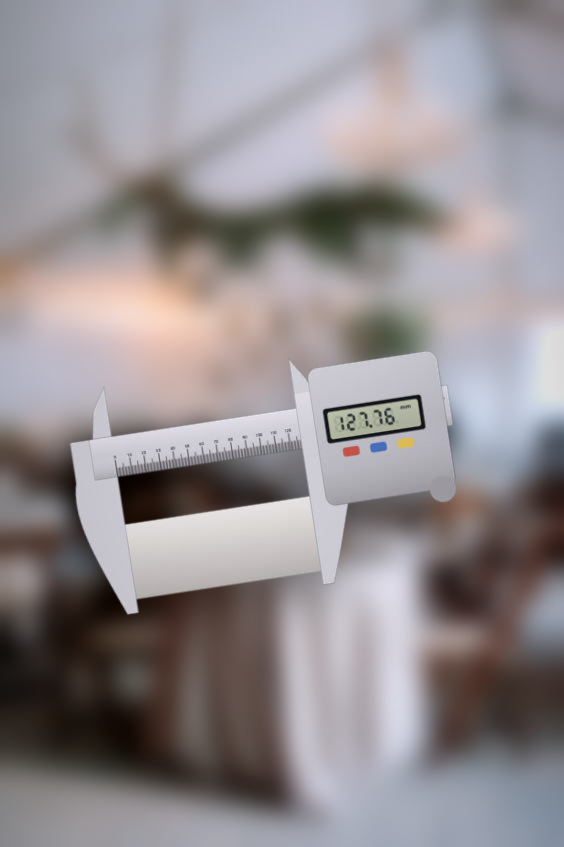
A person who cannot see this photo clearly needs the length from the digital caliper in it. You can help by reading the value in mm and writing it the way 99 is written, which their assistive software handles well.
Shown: 127.76
